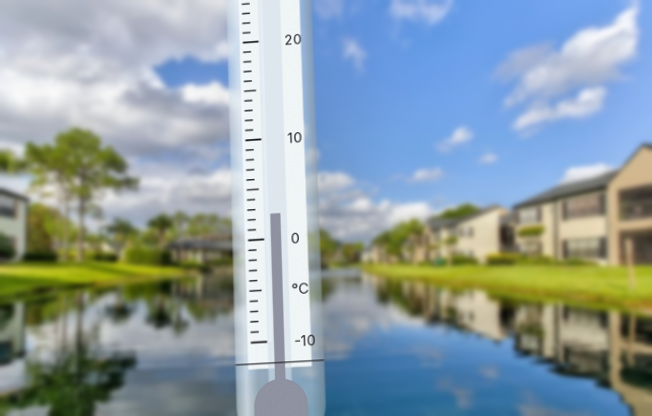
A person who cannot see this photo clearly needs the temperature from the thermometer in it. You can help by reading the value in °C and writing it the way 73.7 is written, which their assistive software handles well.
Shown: 2.5
